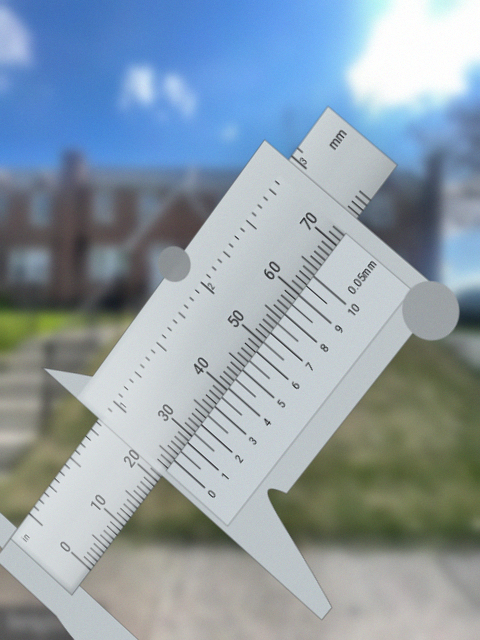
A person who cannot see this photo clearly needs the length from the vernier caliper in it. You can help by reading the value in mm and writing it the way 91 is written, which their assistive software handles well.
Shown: 24.8
